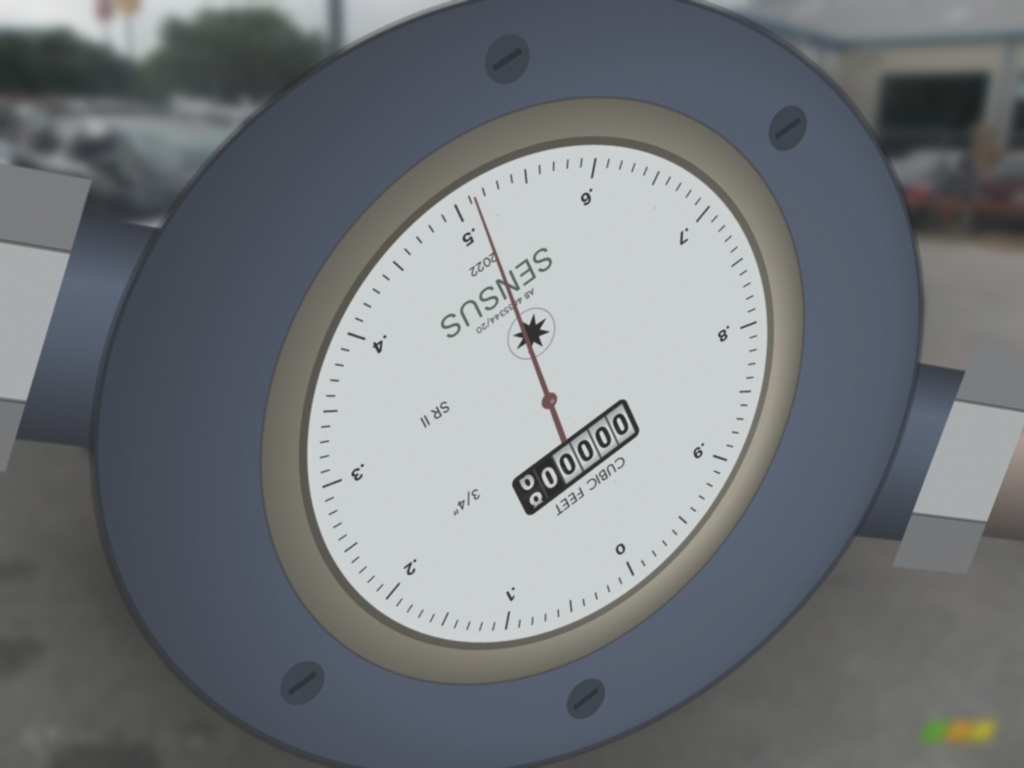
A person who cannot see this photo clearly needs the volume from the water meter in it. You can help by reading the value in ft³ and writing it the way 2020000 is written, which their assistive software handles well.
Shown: 8.51
